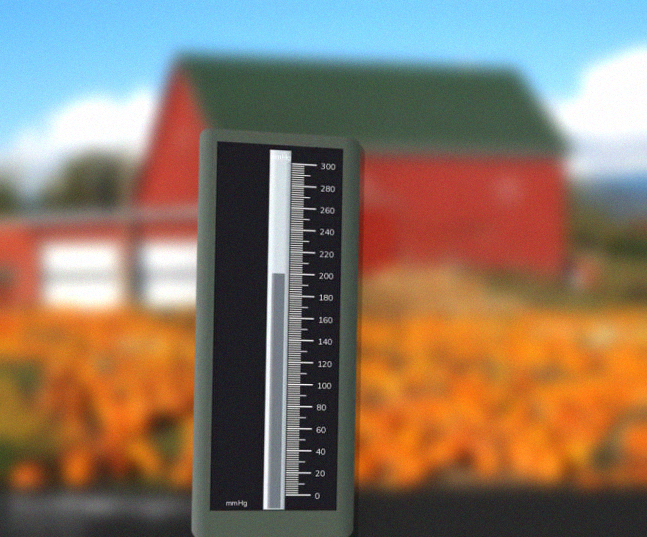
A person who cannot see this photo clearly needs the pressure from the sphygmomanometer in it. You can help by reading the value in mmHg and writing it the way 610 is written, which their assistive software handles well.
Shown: 200
